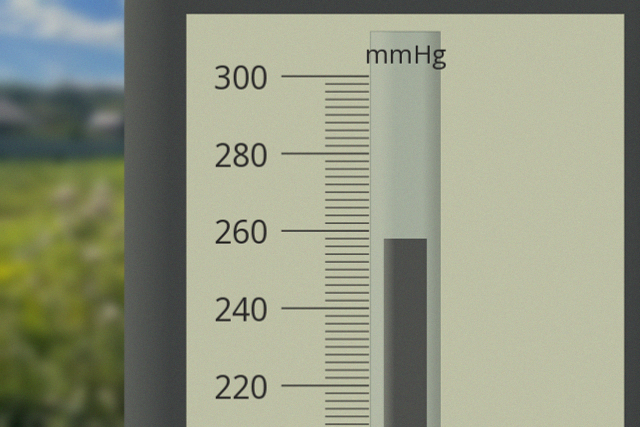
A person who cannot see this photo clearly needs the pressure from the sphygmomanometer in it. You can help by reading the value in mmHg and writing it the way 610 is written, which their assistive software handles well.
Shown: 258
